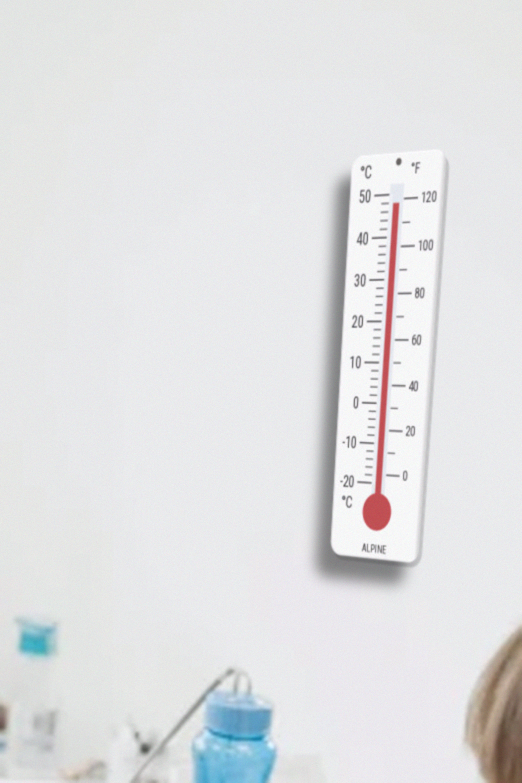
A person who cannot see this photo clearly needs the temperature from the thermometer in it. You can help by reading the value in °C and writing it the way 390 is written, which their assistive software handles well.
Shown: 48
